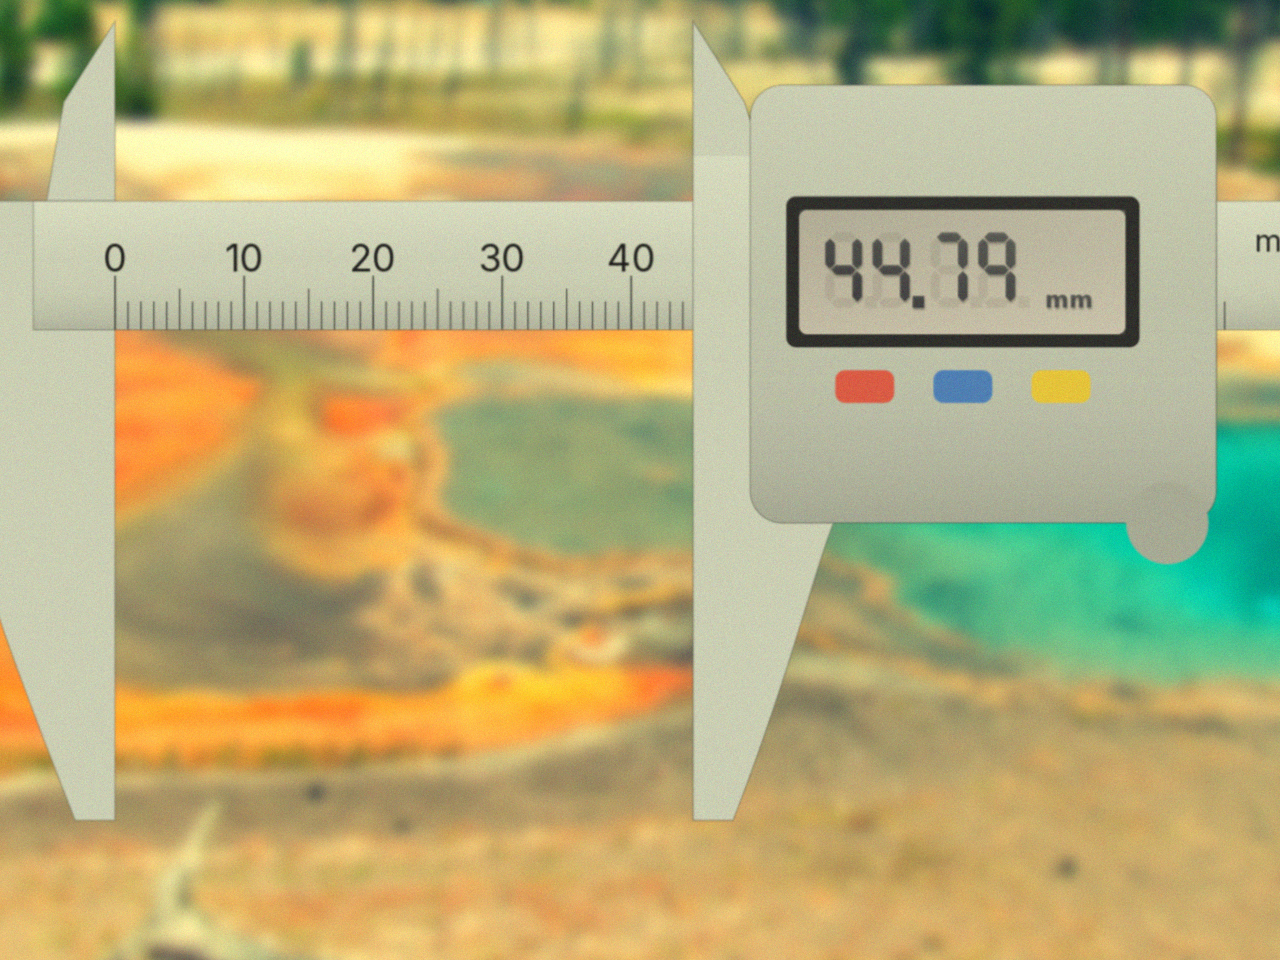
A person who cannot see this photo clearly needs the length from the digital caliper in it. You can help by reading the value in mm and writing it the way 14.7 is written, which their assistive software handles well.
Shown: 44.79
